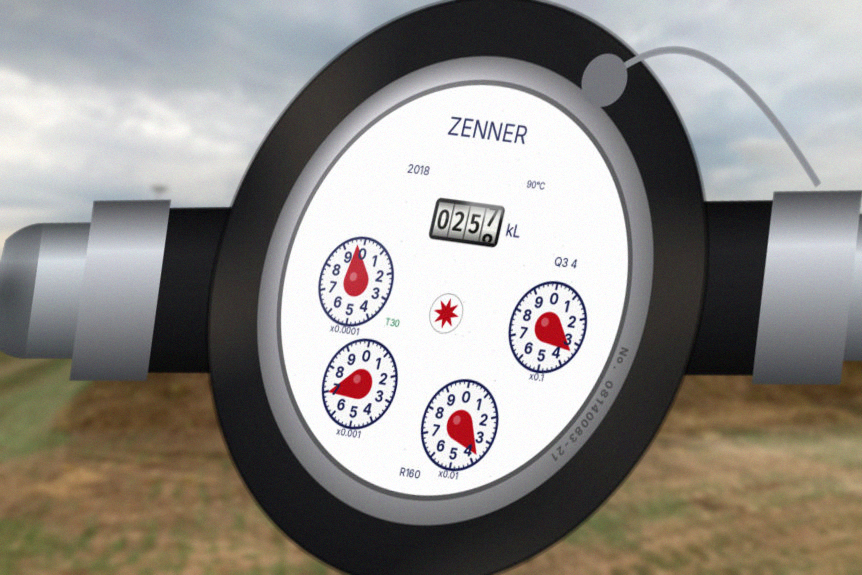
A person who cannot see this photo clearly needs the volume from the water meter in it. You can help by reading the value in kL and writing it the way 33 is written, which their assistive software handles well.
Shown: 257.3369
